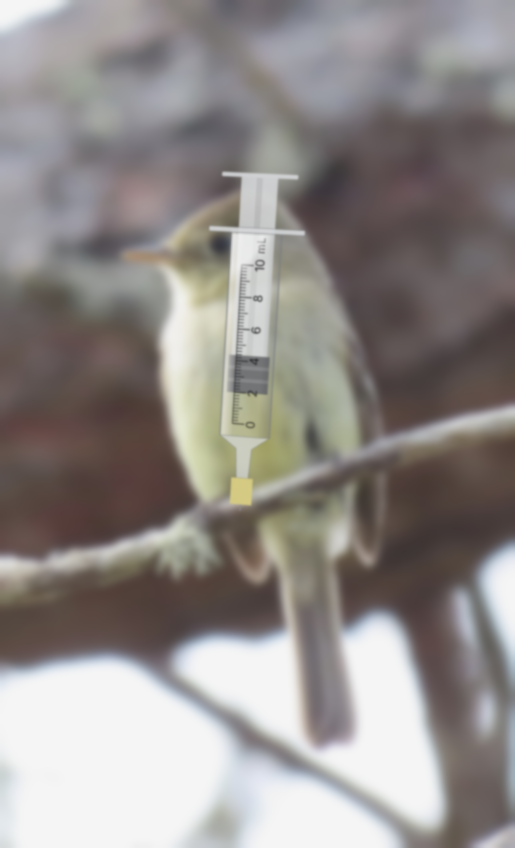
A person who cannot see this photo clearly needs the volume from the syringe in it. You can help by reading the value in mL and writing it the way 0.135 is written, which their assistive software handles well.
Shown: 2
